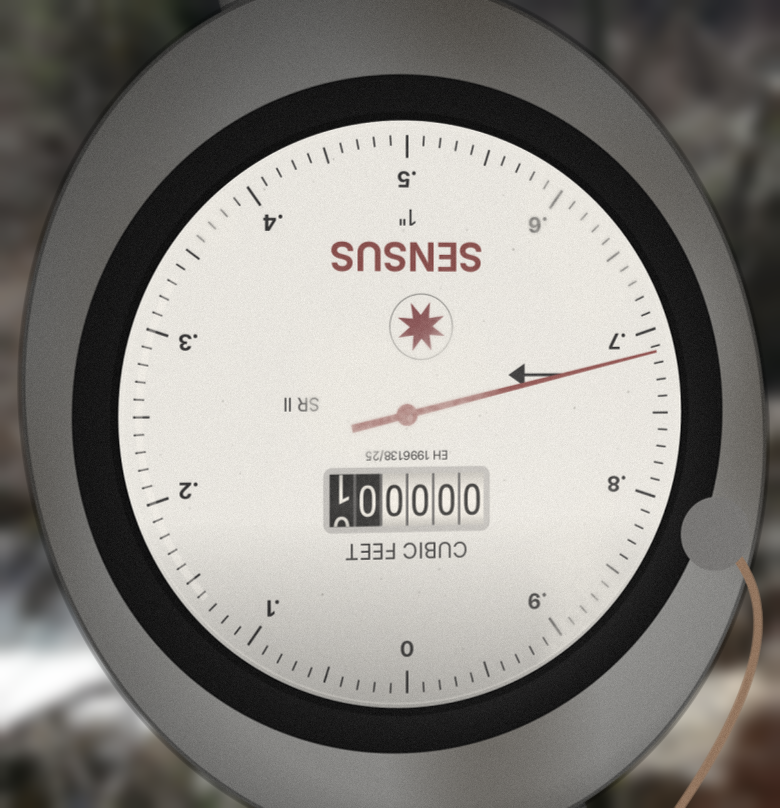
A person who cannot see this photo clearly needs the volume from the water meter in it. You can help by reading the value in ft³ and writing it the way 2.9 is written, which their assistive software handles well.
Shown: 0.71
